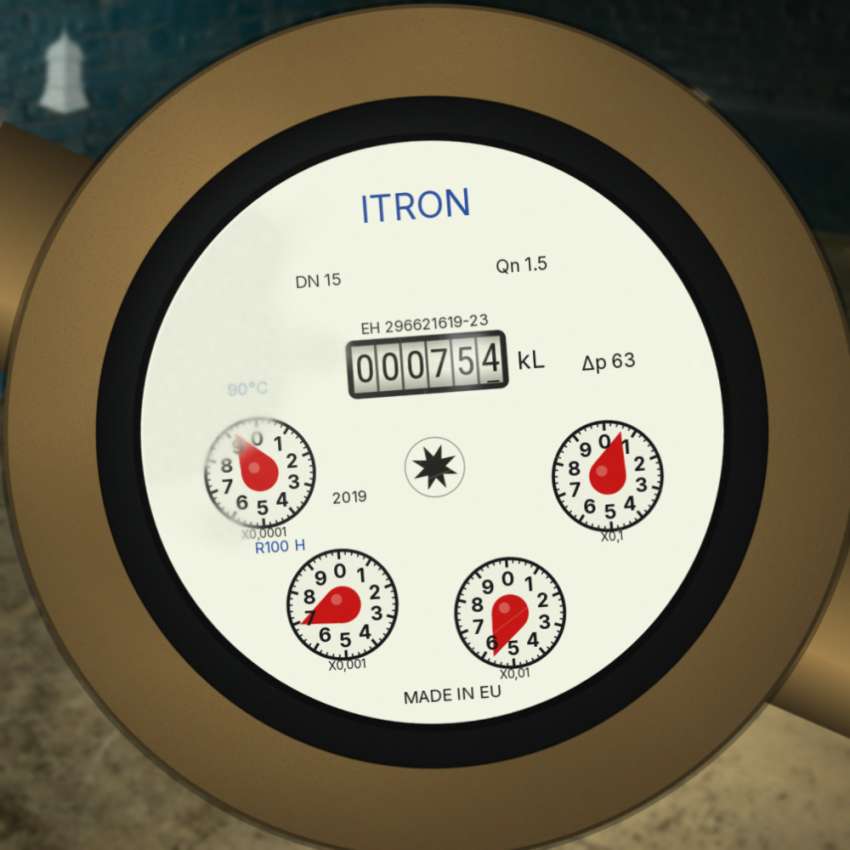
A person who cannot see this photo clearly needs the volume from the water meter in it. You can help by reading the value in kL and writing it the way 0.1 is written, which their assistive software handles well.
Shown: 754.0569
